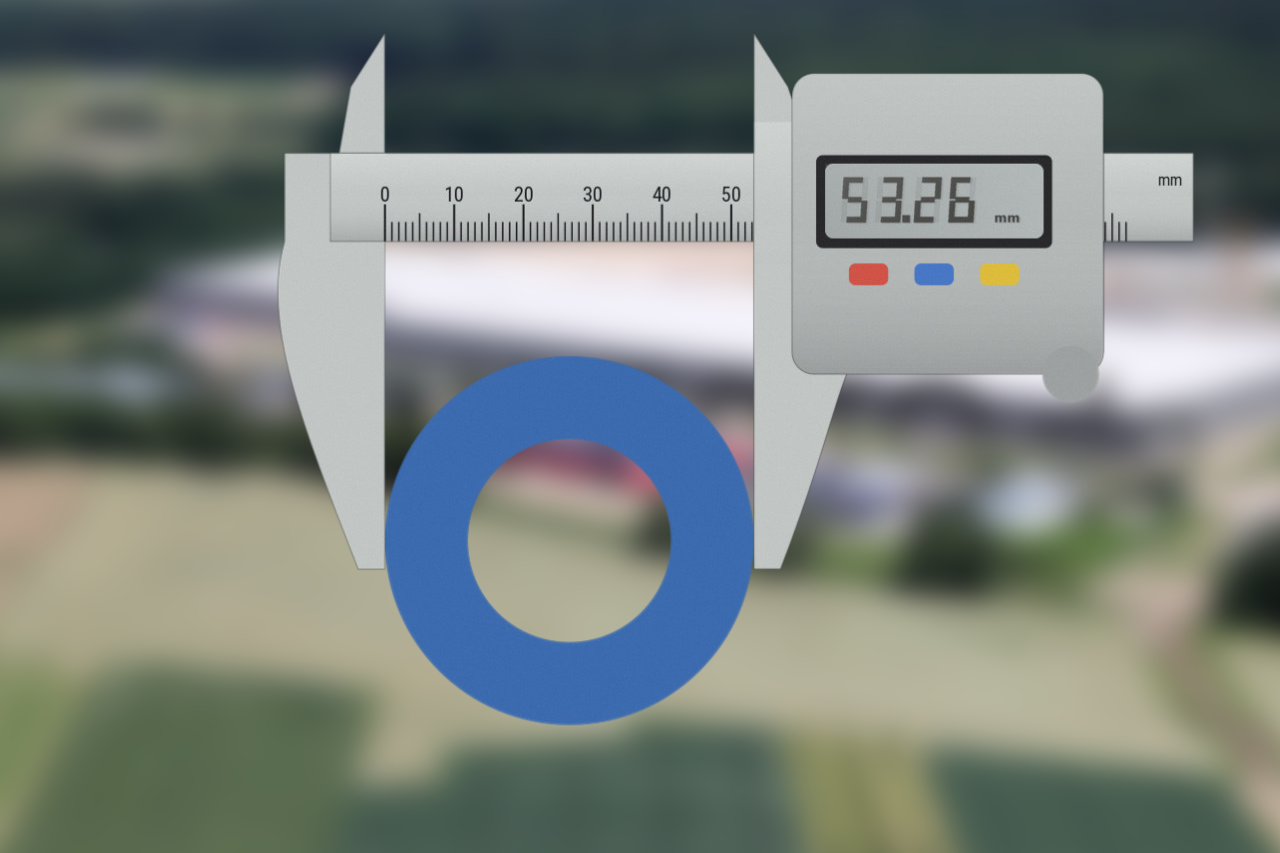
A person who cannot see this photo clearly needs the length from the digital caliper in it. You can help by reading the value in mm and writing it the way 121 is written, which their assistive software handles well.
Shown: 53.26
